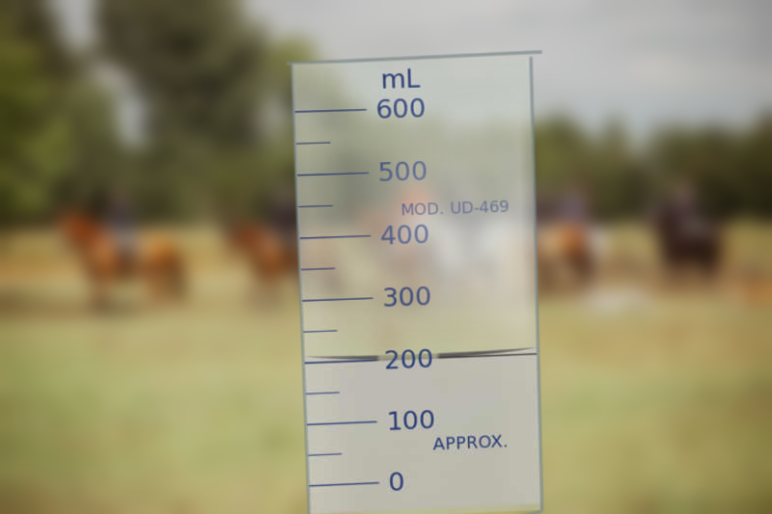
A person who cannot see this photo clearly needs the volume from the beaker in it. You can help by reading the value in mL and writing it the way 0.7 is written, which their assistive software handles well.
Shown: 200
